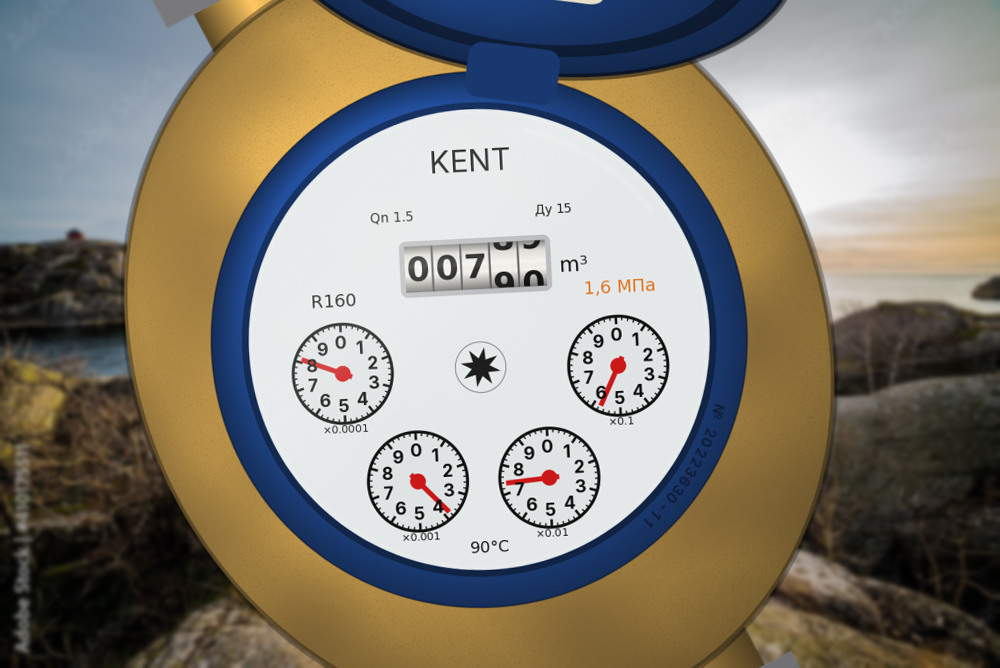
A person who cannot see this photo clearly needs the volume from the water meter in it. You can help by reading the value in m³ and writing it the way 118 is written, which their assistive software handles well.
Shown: 789.5738
